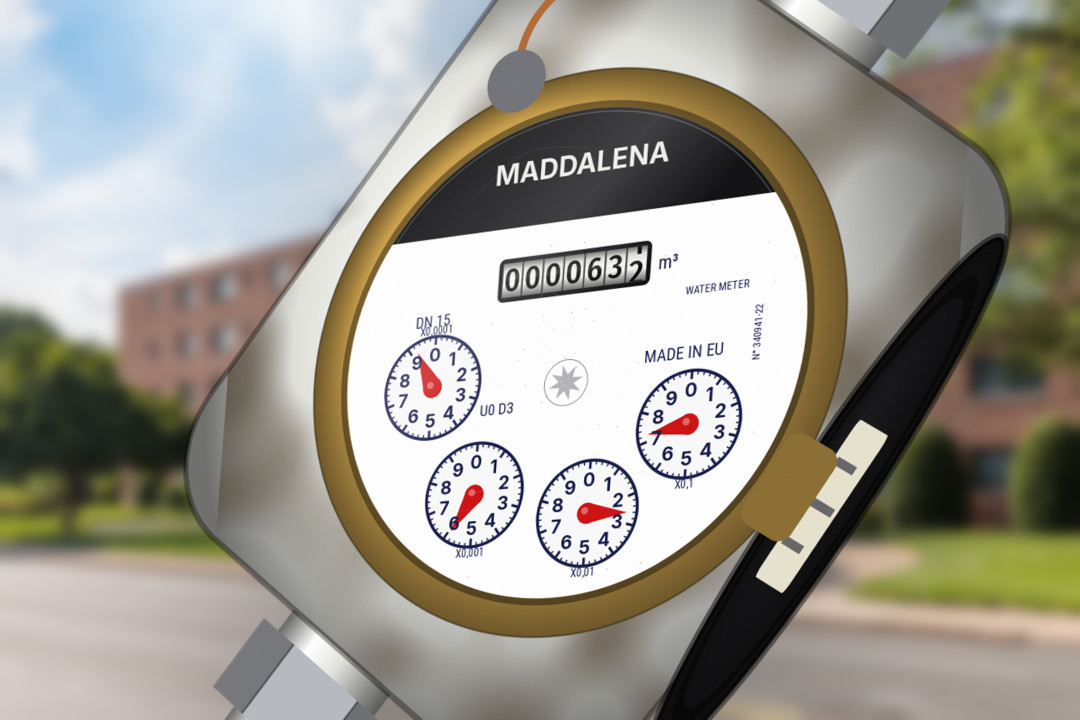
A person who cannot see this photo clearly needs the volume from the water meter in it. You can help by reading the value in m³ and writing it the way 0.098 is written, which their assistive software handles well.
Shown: 631.7259
